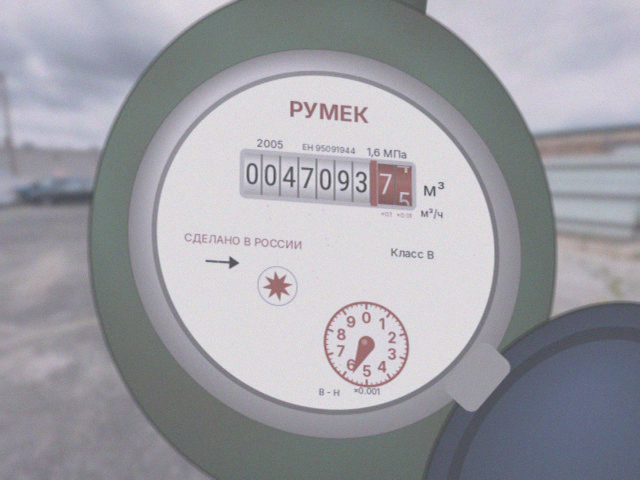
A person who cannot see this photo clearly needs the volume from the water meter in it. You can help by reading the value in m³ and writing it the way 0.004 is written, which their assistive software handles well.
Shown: 47093.745
